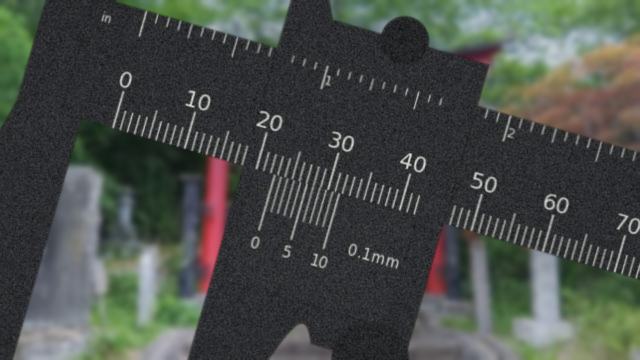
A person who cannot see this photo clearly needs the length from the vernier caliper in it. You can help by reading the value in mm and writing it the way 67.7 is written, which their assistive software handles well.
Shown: 22.6
